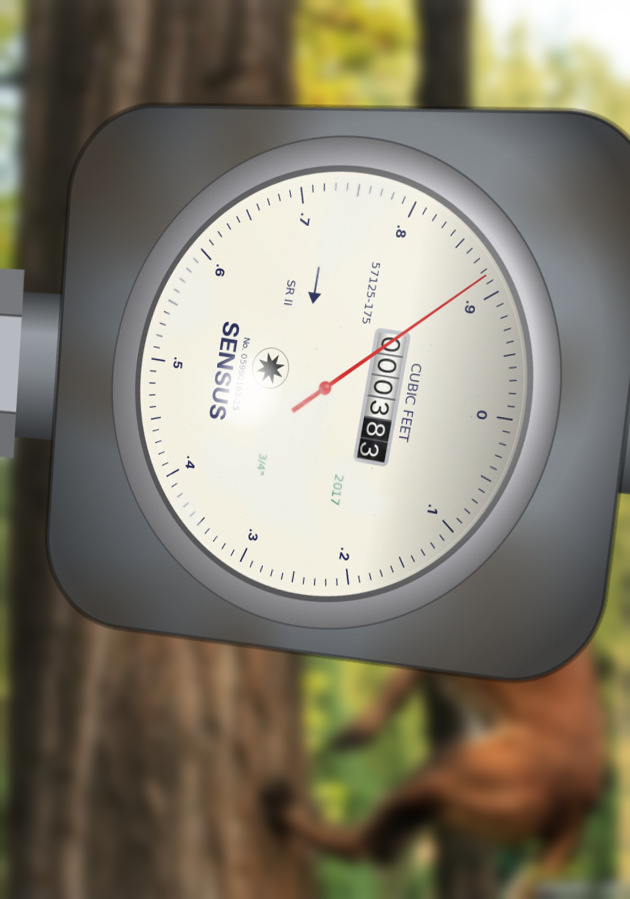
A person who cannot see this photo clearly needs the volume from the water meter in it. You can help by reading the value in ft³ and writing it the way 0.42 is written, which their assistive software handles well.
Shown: 382.88
